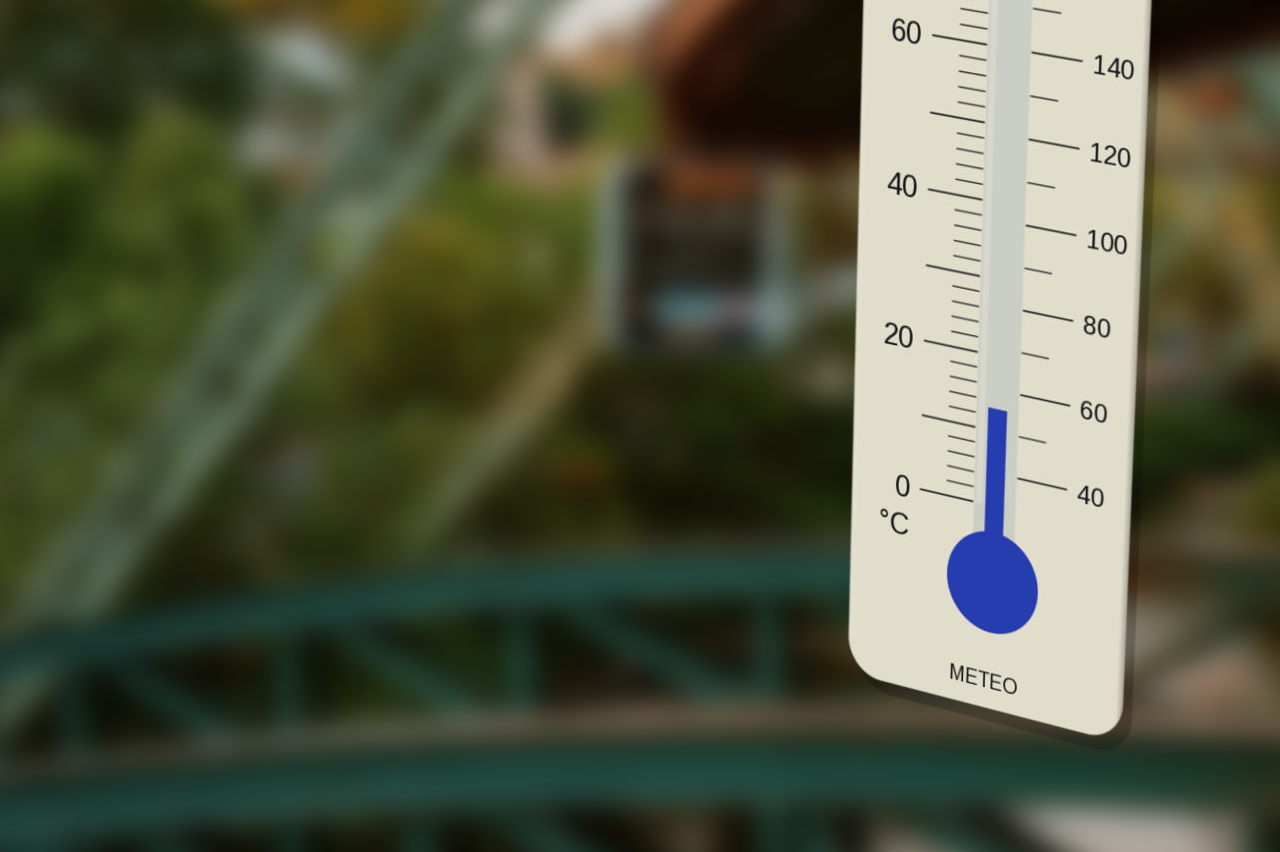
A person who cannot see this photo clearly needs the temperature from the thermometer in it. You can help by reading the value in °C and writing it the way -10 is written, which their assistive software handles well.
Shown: 13
